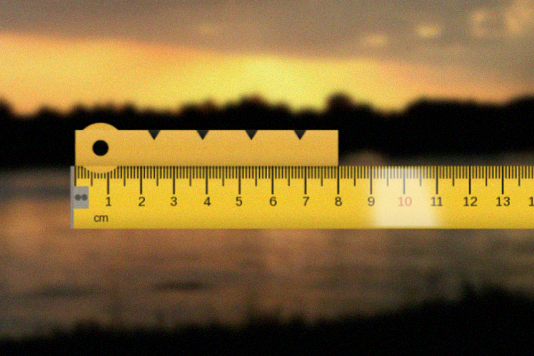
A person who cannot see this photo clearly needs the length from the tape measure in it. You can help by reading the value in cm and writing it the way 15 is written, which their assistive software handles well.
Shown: 8
